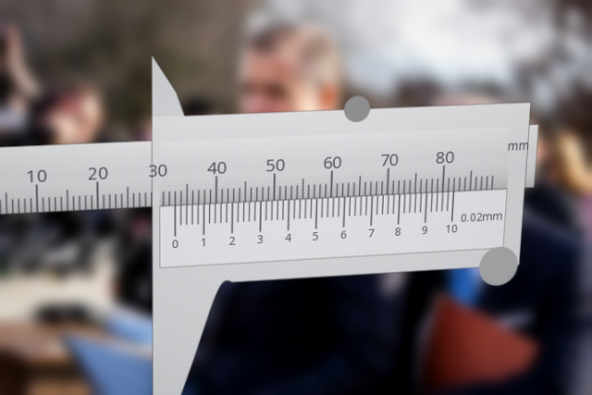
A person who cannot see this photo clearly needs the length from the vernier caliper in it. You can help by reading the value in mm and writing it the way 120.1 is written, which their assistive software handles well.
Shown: 33.0
